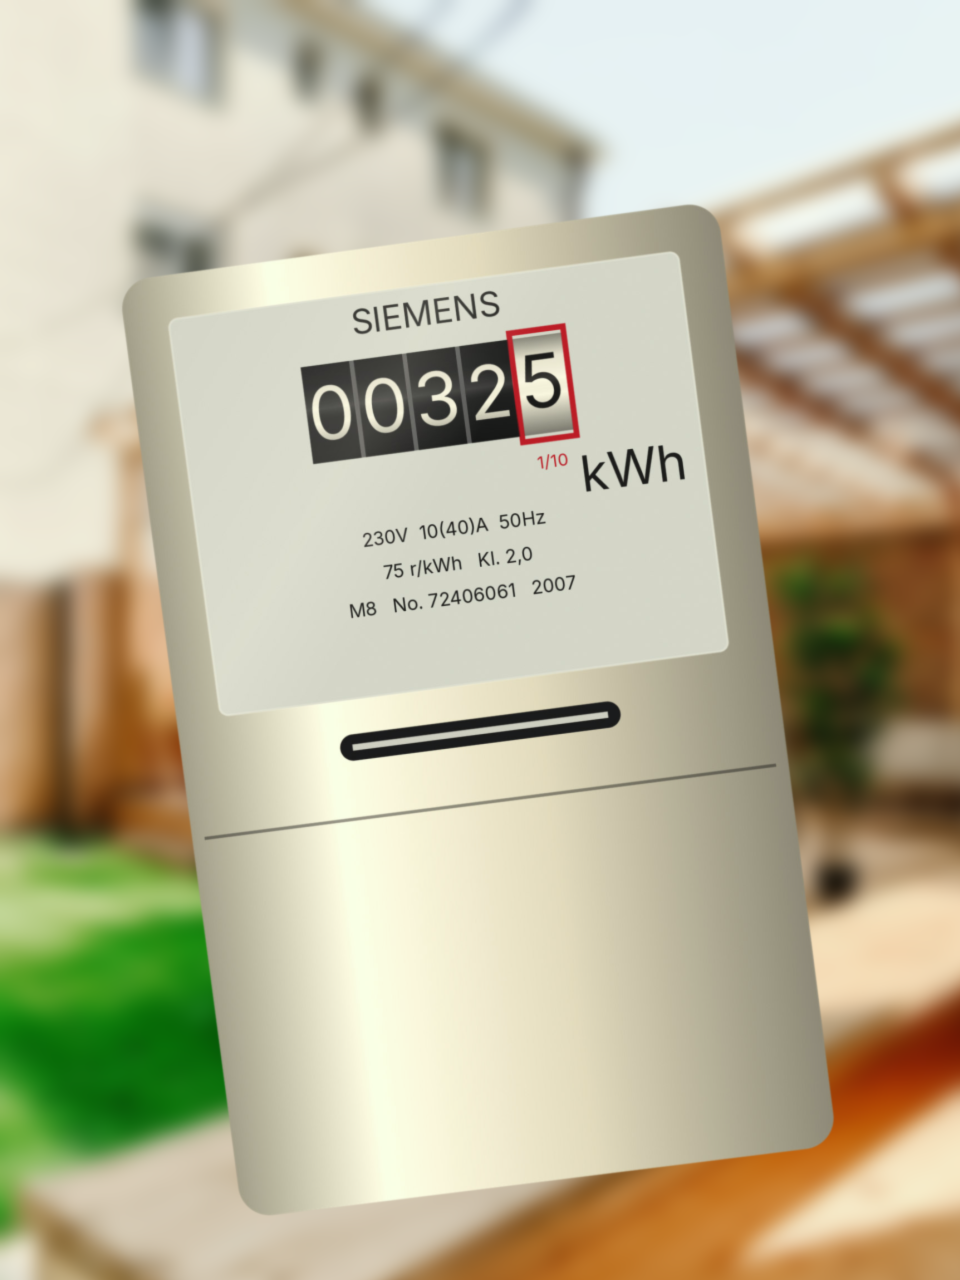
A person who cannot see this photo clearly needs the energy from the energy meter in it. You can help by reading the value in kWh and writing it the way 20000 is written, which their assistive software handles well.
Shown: 32.5
